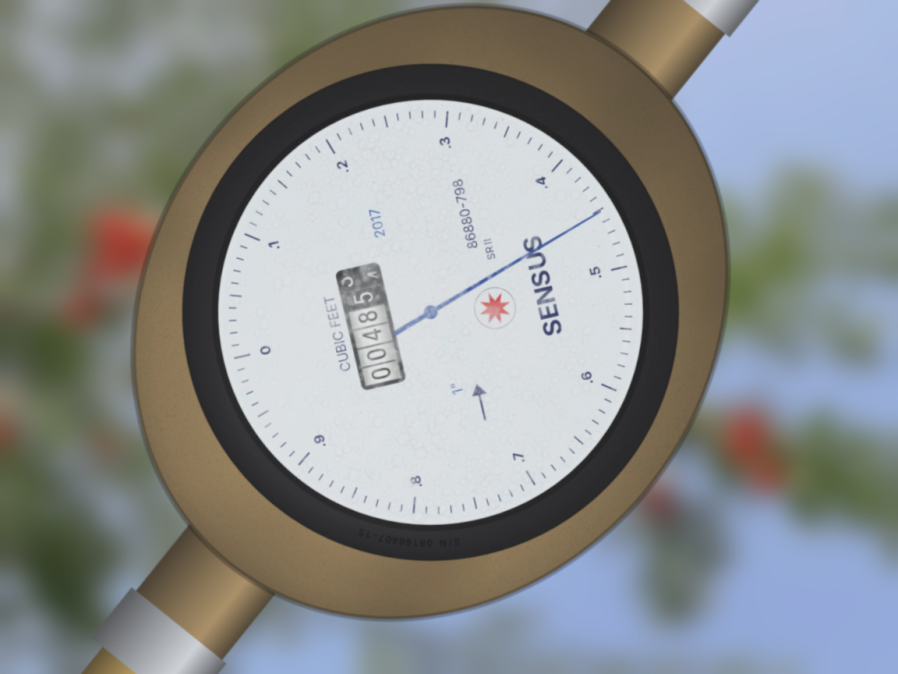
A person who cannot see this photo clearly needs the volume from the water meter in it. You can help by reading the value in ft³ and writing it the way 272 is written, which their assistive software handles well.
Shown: 4853.45
